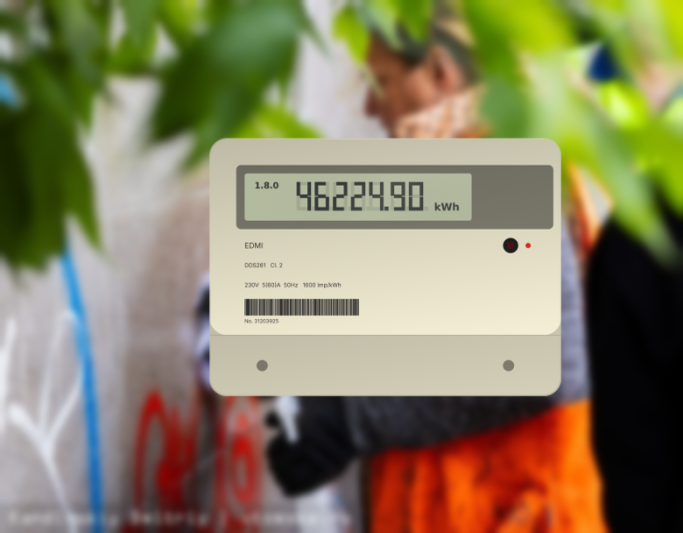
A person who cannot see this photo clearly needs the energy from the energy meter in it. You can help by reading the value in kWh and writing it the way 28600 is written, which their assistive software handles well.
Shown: 46224.90
